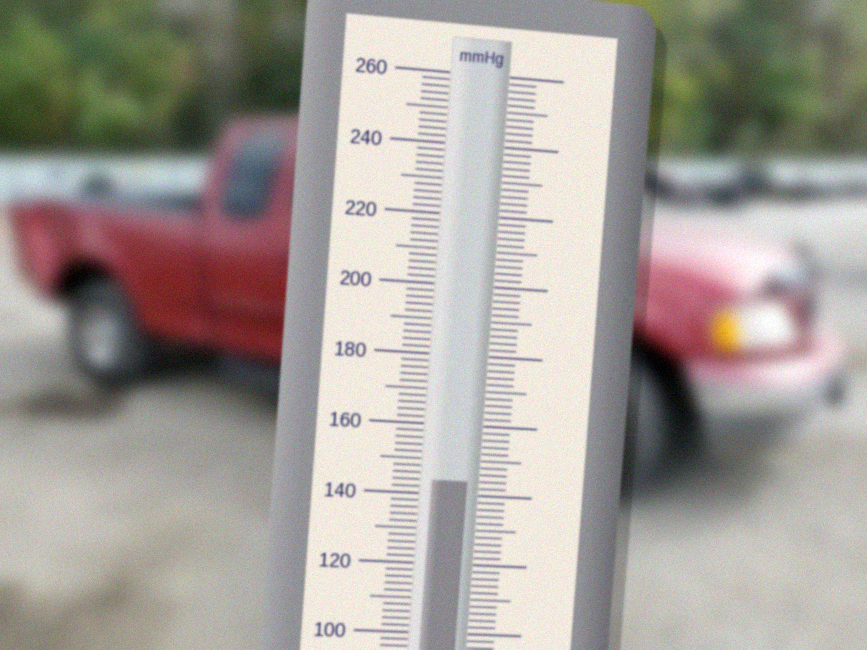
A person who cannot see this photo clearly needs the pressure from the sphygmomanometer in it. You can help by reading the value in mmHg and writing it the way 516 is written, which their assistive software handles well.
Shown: 144
